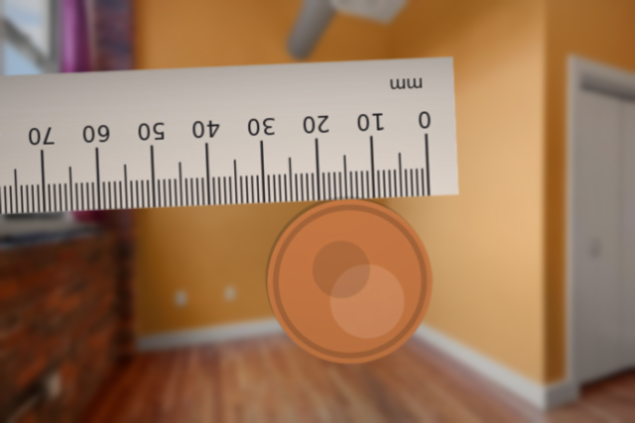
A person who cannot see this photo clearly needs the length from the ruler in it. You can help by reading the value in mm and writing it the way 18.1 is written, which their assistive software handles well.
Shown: 30
